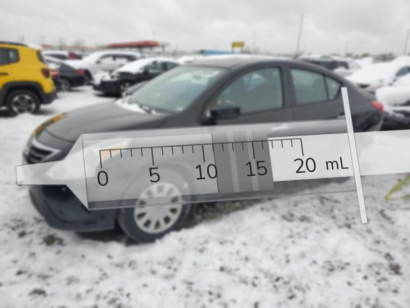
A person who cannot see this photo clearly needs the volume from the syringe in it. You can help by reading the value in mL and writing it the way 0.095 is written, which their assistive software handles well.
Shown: 11
